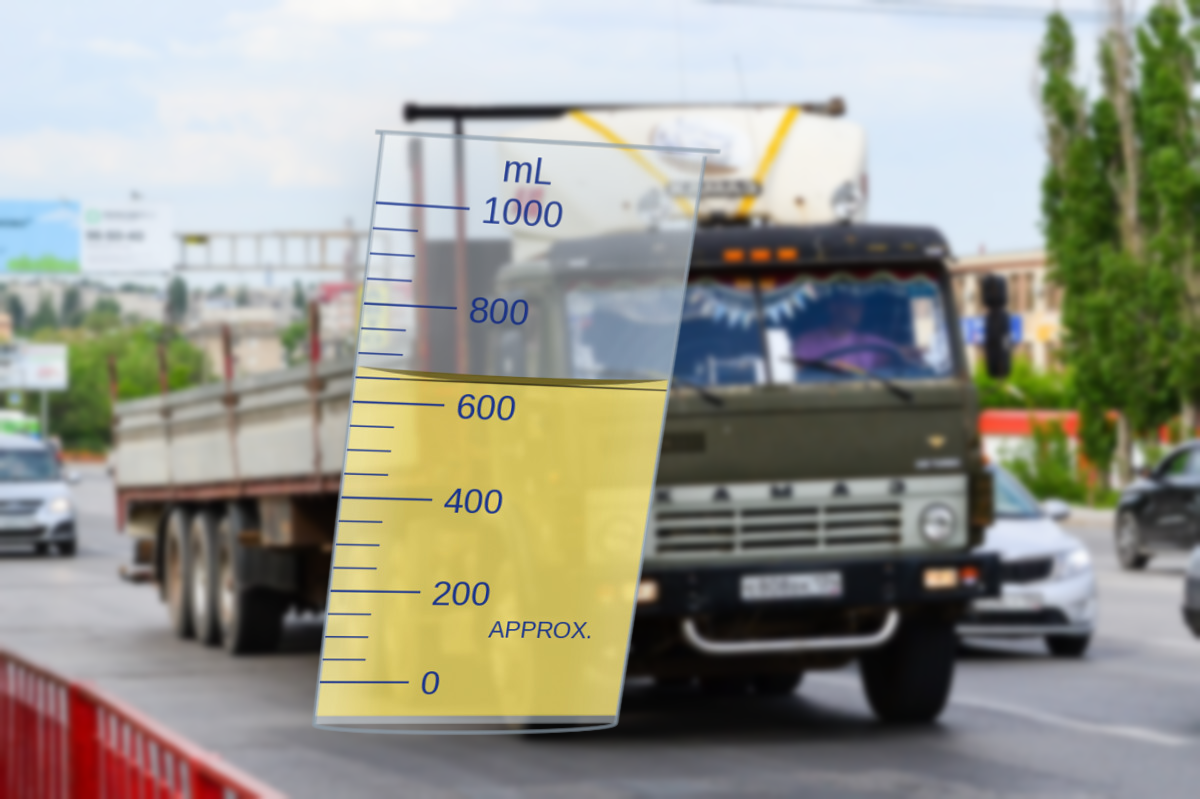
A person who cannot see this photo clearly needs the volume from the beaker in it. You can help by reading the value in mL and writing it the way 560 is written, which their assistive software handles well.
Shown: 650
